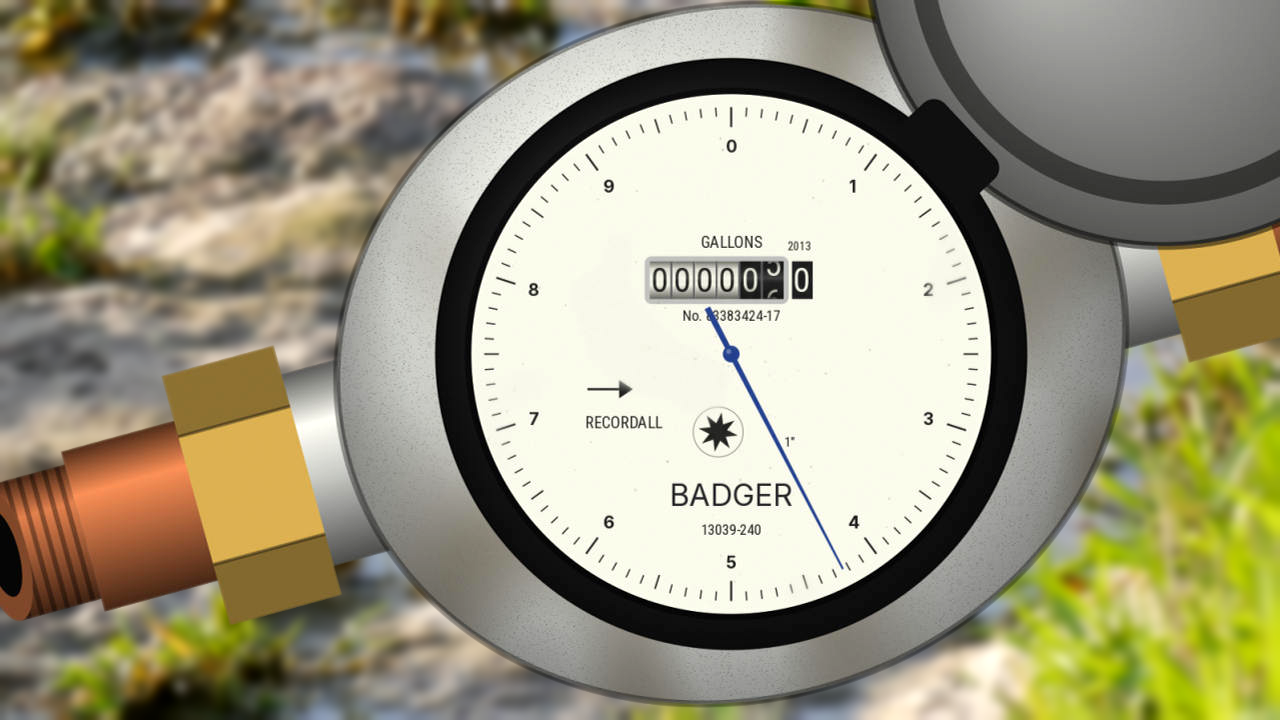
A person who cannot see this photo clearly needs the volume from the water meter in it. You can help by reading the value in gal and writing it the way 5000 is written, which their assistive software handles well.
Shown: 54.2
